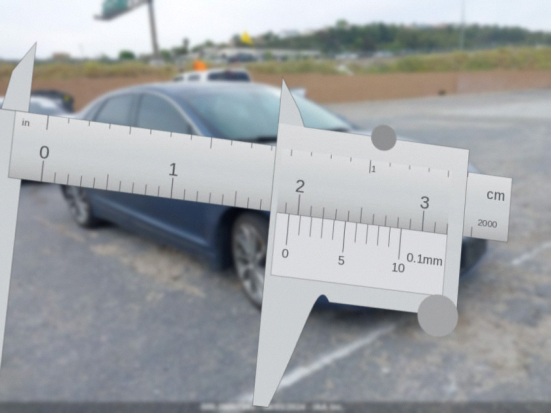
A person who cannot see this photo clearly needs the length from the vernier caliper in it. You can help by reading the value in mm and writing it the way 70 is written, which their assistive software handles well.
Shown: 19.3
